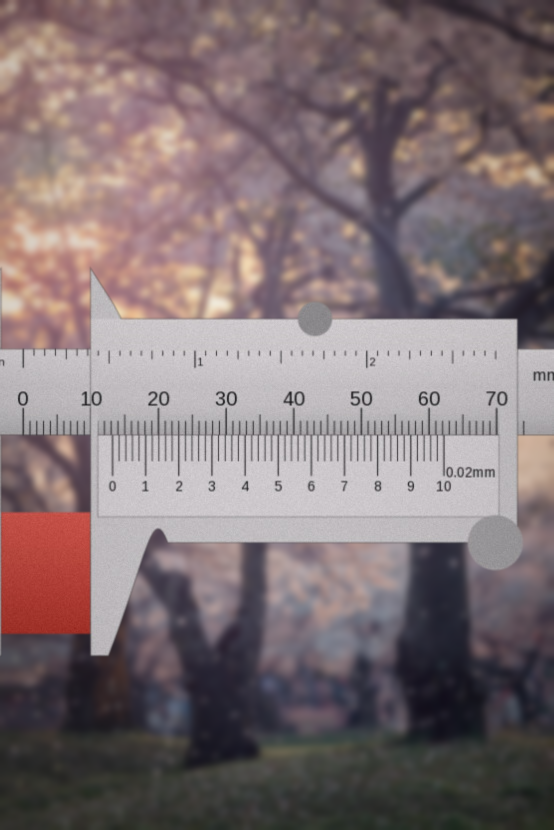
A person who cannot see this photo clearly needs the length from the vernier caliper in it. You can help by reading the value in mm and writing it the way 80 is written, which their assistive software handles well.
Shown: 13.2
